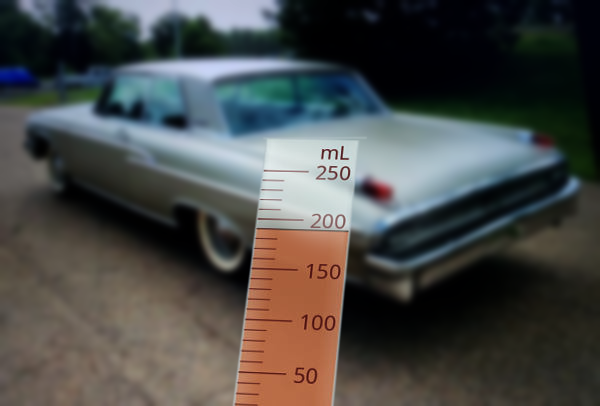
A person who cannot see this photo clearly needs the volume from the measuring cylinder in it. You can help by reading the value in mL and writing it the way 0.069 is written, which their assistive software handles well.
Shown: 190
